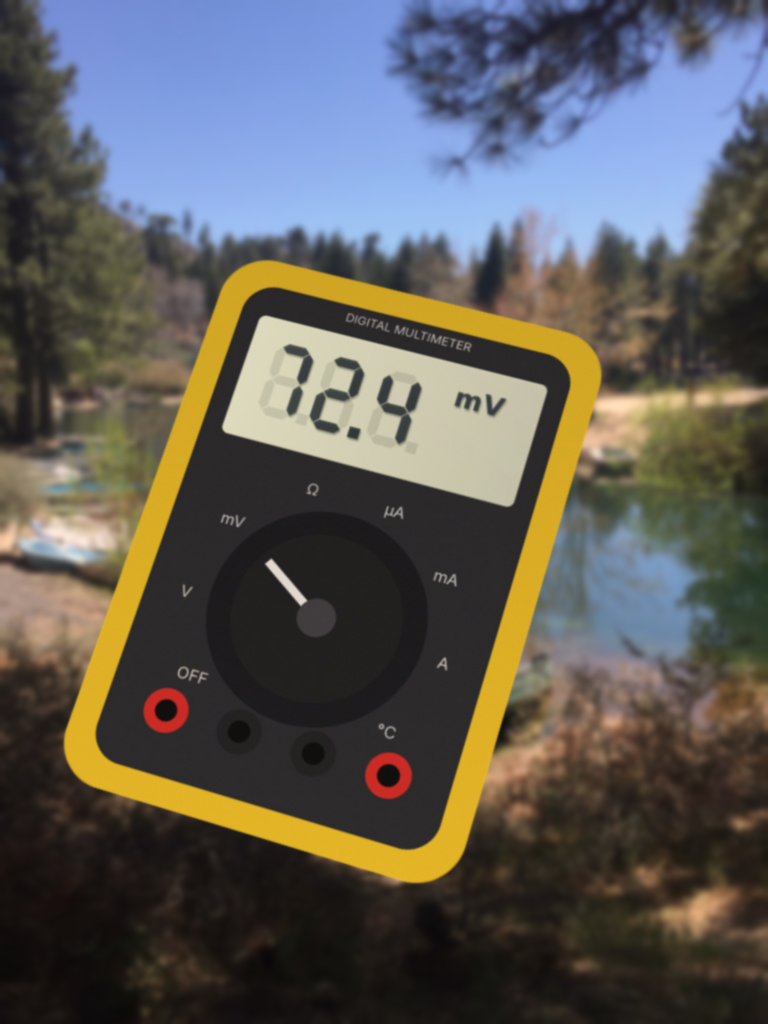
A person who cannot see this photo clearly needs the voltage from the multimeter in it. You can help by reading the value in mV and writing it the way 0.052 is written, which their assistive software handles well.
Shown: 72.4
